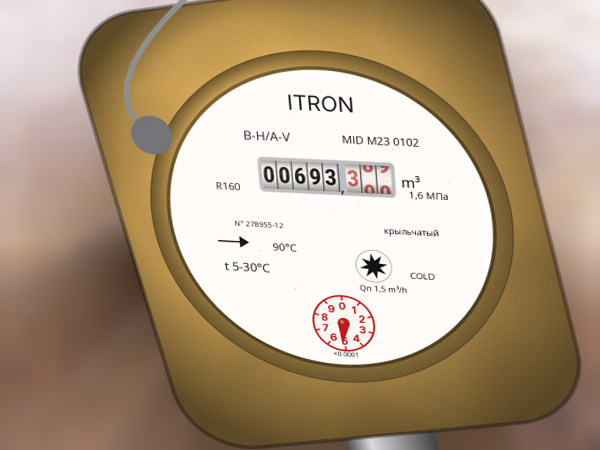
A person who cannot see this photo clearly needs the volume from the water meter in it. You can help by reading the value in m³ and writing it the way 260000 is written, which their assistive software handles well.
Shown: 693.3895
